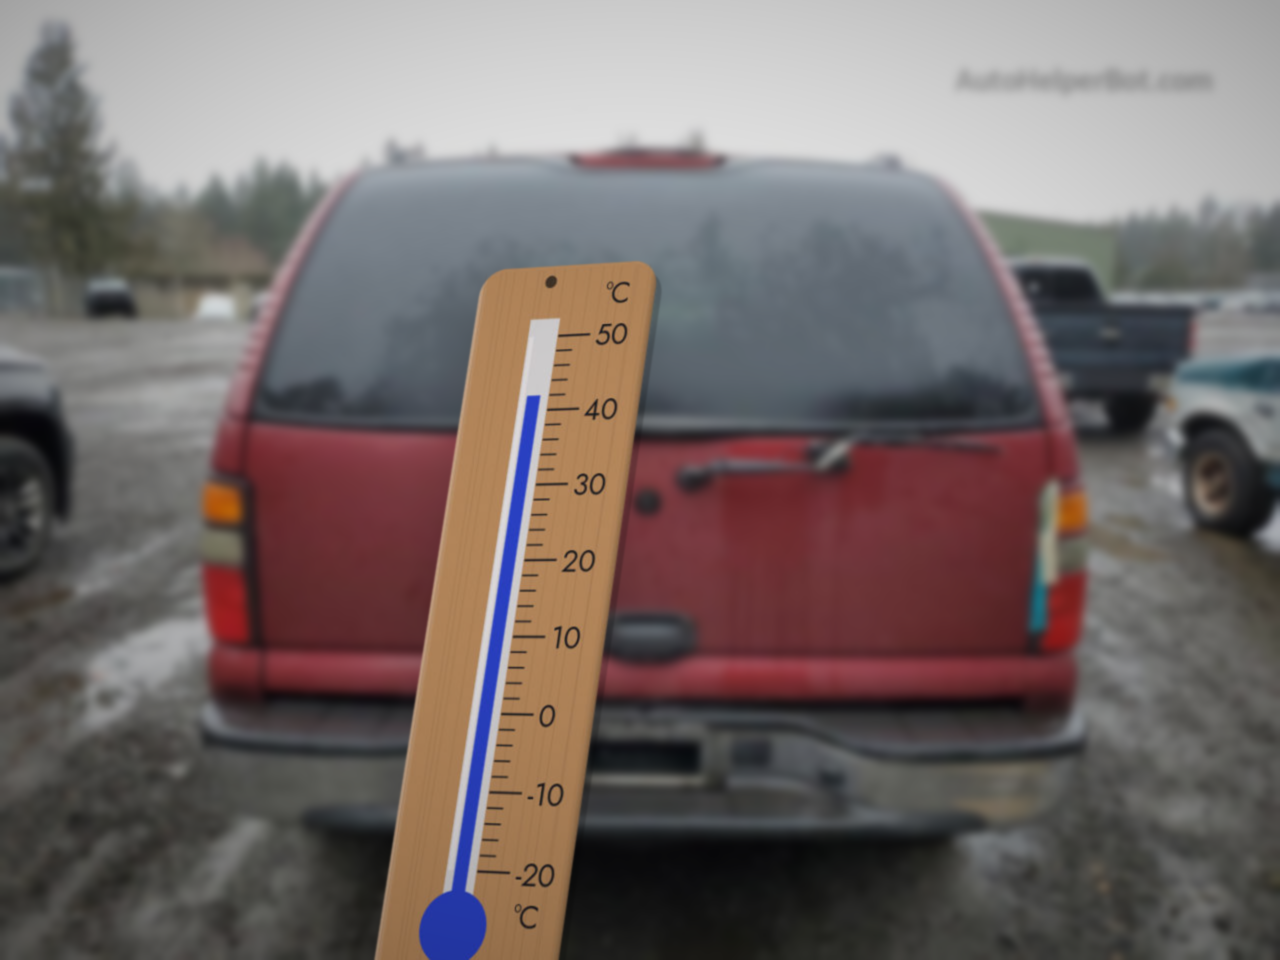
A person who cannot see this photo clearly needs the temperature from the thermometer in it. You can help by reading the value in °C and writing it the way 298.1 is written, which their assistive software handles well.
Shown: 42
